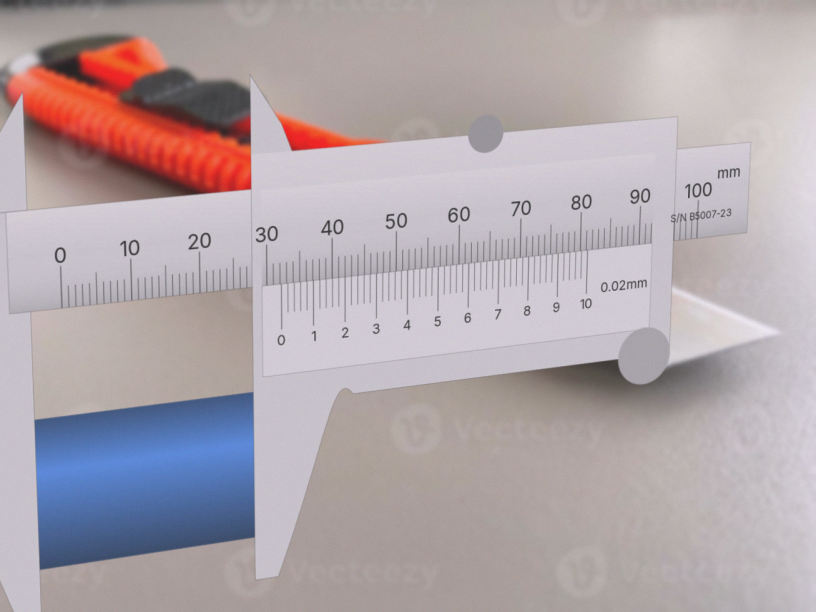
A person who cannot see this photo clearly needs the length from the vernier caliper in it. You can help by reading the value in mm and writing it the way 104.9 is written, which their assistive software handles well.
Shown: 32.2
